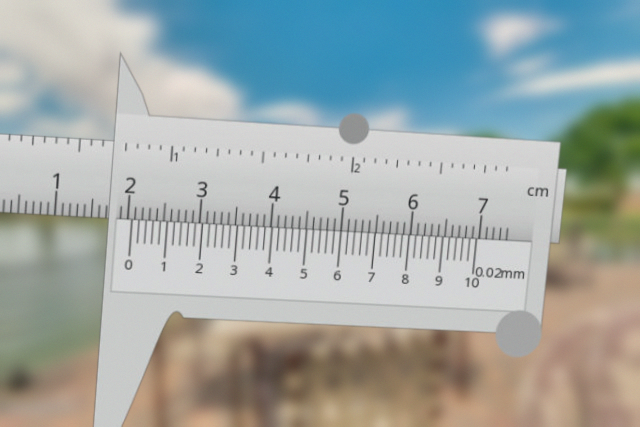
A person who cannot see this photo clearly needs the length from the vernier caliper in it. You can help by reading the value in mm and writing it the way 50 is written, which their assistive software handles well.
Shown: 20.6
